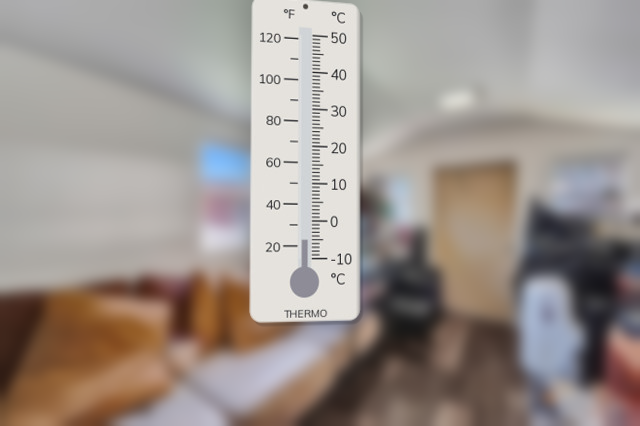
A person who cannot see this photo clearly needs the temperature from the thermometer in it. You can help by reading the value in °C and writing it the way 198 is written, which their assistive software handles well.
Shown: -5
